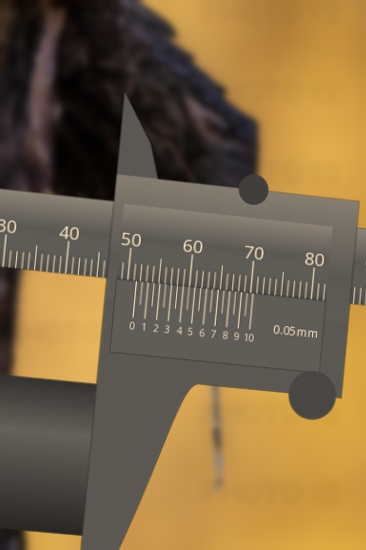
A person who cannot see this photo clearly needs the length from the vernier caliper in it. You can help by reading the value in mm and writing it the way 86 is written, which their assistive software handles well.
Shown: 51.4
